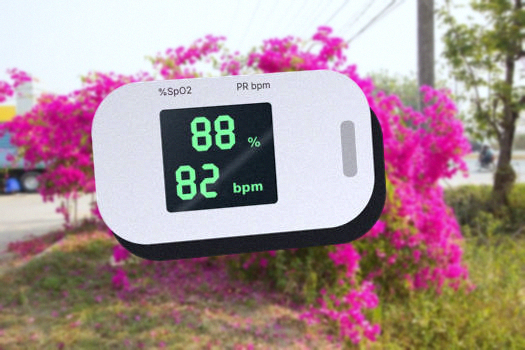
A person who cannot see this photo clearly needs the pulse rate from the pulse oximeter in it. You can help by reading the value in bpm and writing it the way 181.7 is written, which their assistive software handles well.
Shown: 82
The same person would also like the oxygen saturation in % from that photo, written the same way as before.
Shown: 88
